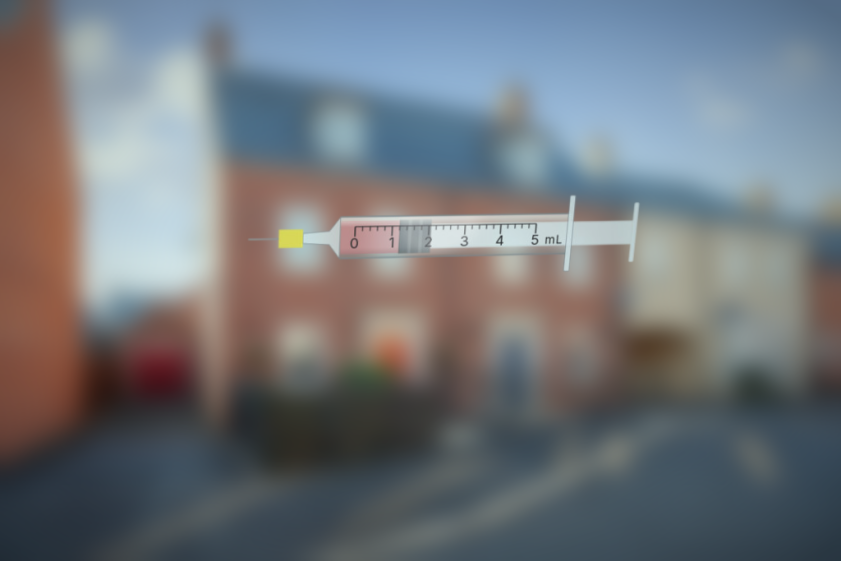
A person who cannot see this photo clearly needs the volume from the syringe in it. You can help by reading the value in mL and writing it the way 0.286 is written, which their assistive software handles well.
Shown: 1.2
